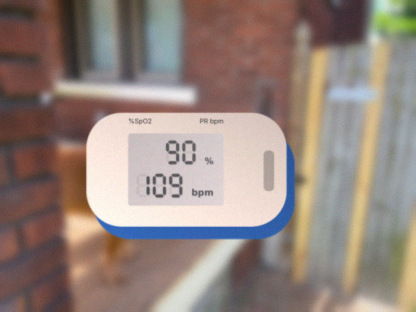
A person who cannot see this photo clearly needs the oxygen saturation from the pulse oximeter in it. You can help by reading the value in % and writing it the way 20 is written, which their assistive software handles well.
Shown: 90
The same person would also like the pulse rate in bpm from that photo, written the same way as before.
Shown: 109
